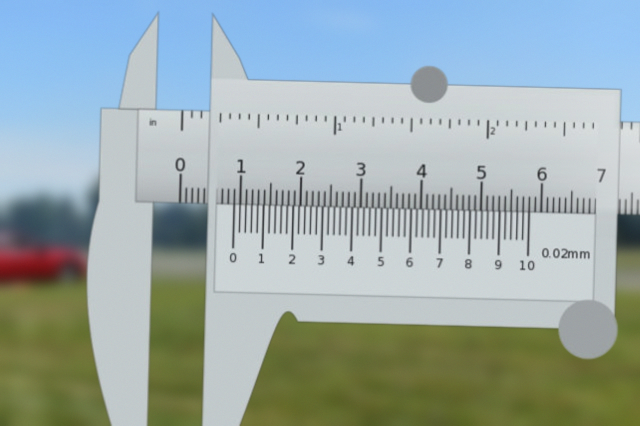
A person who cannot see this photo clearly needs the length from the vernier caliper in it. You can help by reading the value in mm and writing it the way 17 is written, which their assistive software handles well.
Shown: 9.0
